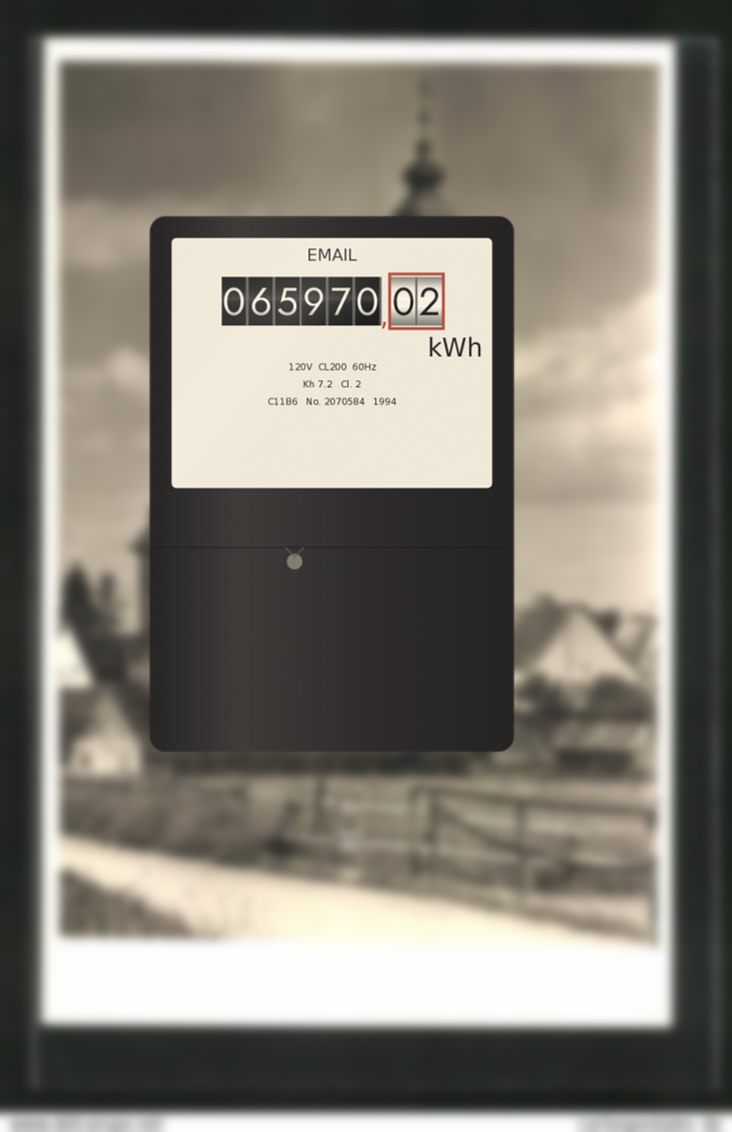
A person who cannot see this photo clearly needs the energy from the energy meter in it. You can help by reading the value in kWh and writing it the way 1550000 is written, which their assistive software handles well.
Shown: 65970.02
